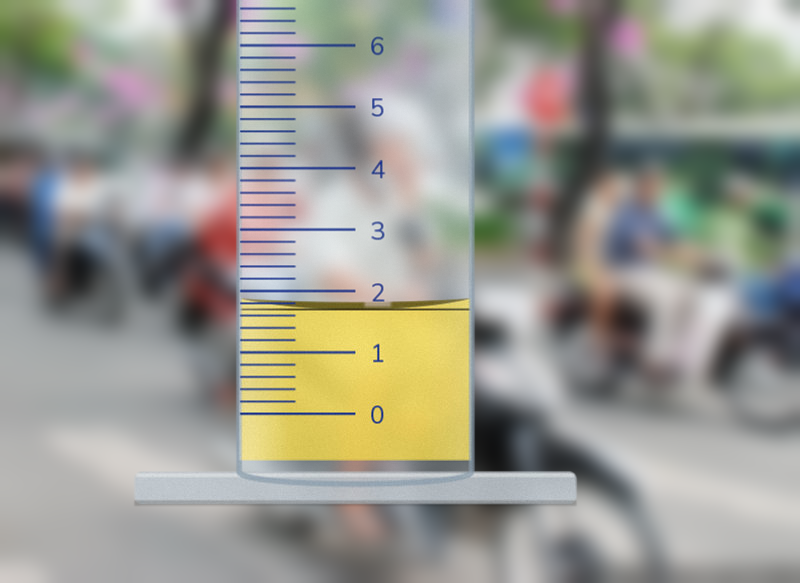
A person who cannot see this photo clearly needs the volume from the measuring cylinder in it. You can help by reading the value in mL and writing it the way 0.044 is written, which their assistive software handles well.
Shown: 1.7
